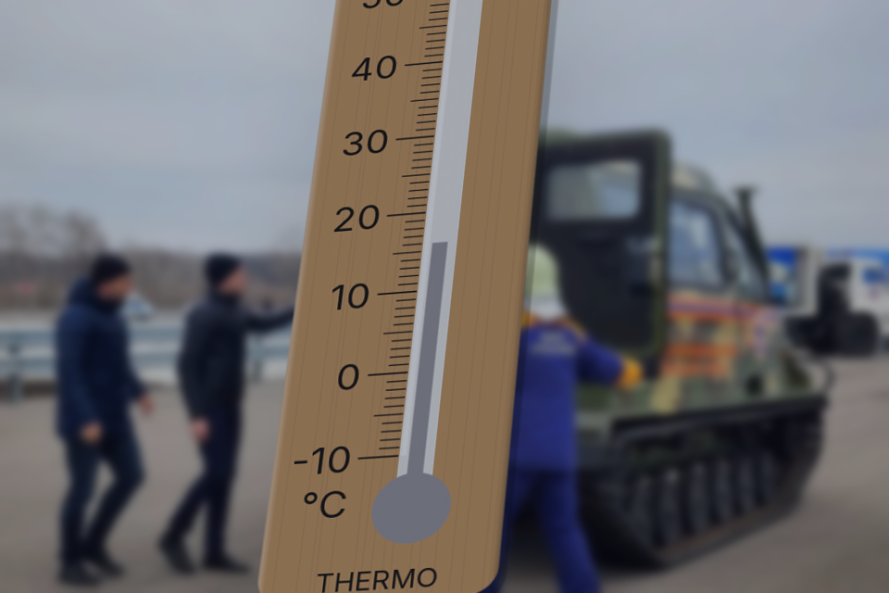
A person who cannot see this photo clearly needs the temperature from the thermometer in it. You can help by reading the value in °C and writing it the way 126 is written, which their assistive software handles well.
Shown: 16
